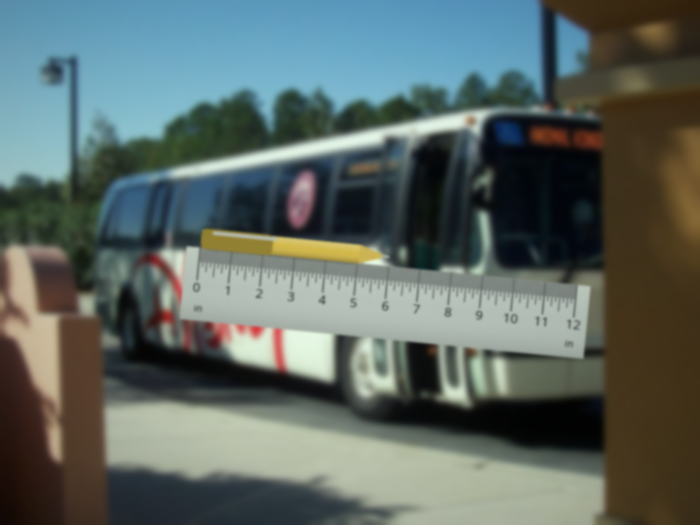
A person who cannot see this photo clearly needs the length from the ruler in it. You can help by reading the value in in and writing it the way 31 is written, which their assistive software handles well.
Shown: 6
